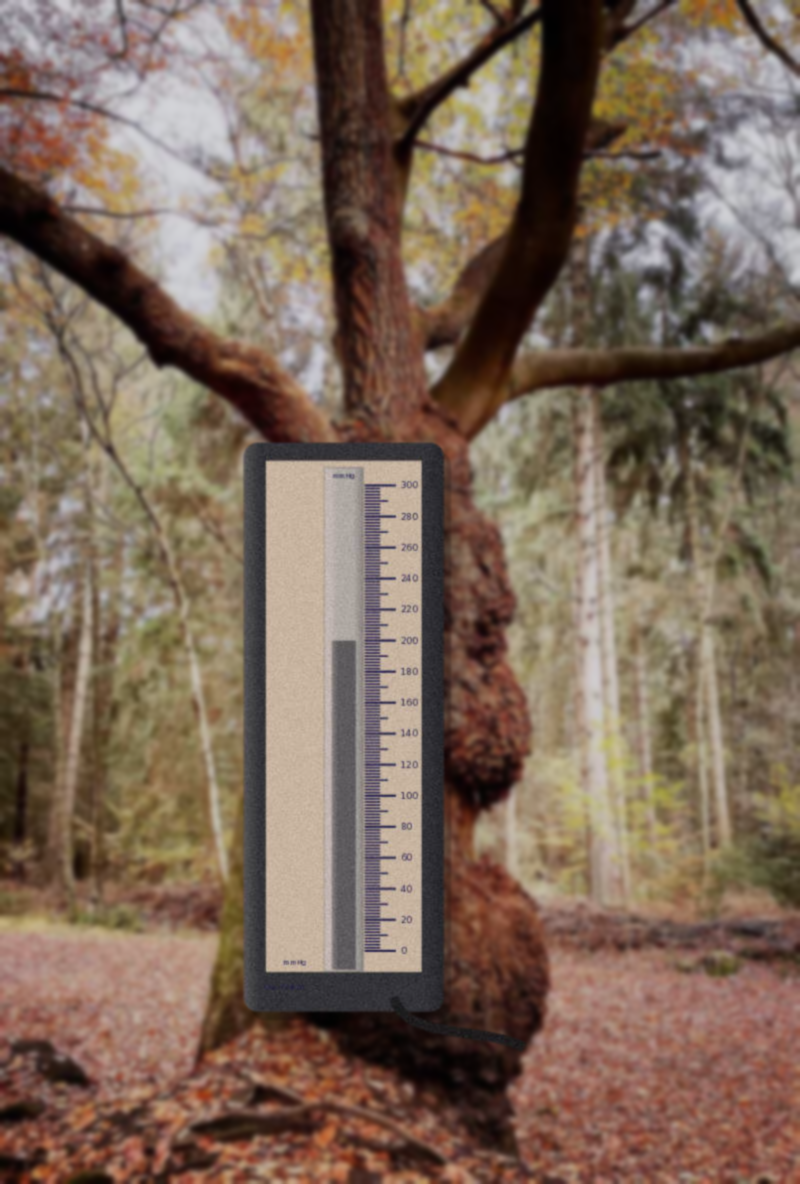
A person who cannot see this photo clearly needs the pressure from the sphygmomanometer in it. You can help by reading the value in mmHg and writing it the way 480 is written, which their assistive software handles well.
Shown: 200
